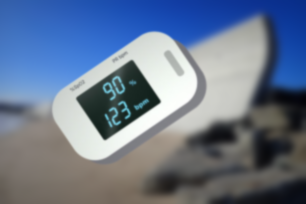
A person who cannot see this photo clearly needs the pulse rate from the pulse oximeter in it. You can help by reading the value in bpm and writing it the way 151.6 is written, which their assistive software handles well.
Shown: 123
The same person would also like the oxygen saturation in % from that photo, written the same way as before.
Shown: 90
